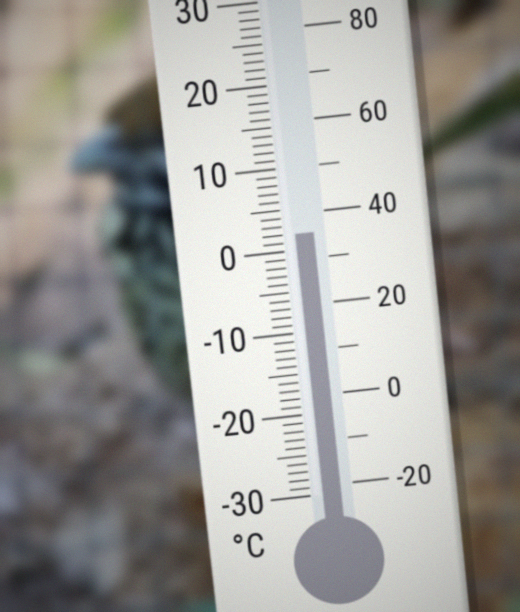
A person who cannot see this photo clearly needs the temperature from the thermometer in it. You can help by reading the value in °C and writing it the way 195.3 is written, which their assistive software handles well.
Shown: 2
